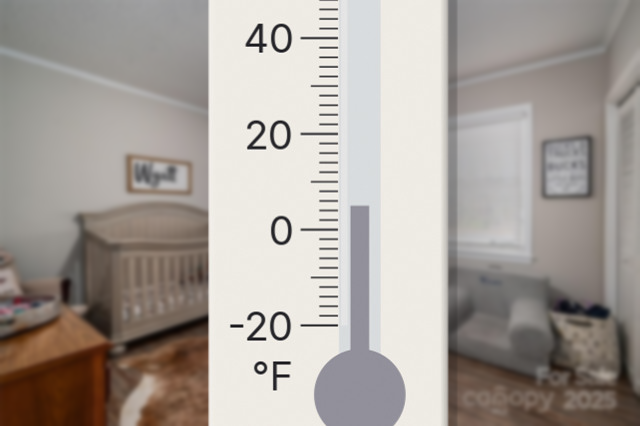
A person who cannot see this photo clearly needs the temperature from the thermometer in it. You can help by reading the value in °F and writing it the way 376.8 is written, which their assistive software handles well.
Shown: 5
